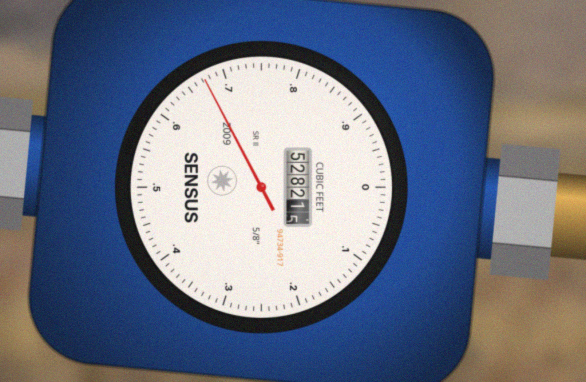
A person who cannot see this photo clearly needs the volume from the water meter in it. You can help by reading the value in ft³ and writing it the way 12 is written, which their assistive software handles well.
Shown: 528214.67
